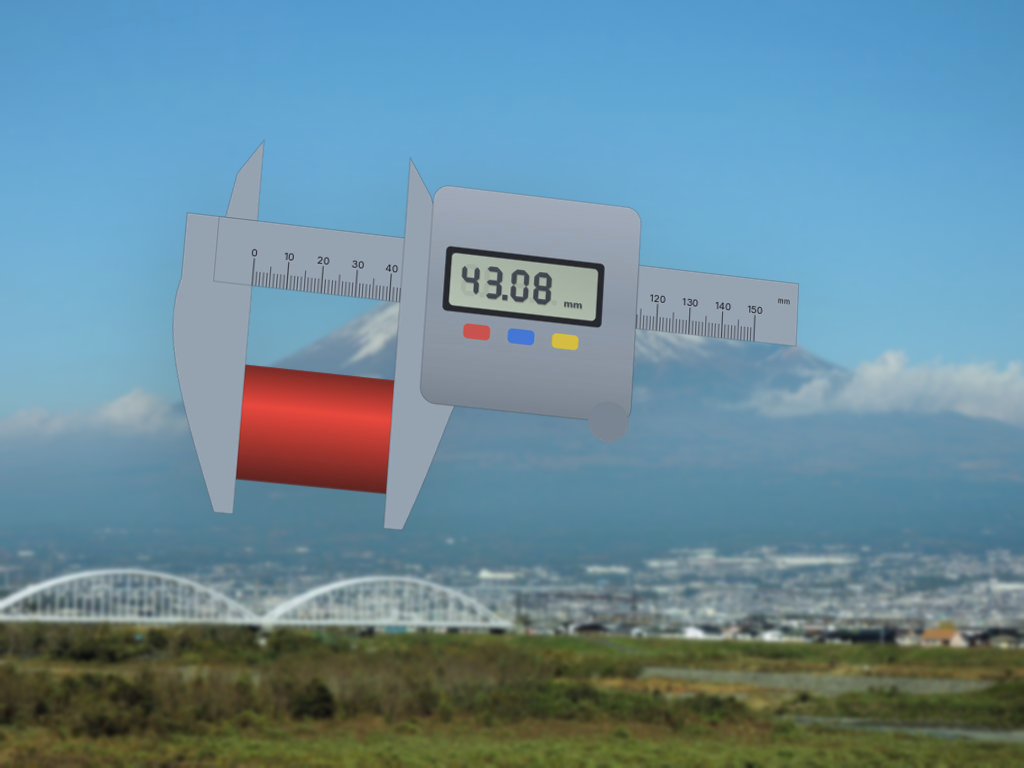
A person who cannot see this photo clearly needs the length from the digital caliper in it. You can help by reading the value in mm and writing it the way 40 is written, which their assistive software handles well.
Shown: 43.08
